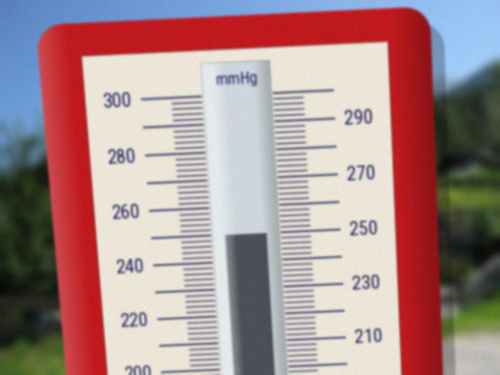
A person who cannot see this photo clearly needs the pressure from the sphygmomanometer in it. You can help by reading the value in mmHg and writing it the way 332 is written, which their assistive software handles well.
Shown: 250
